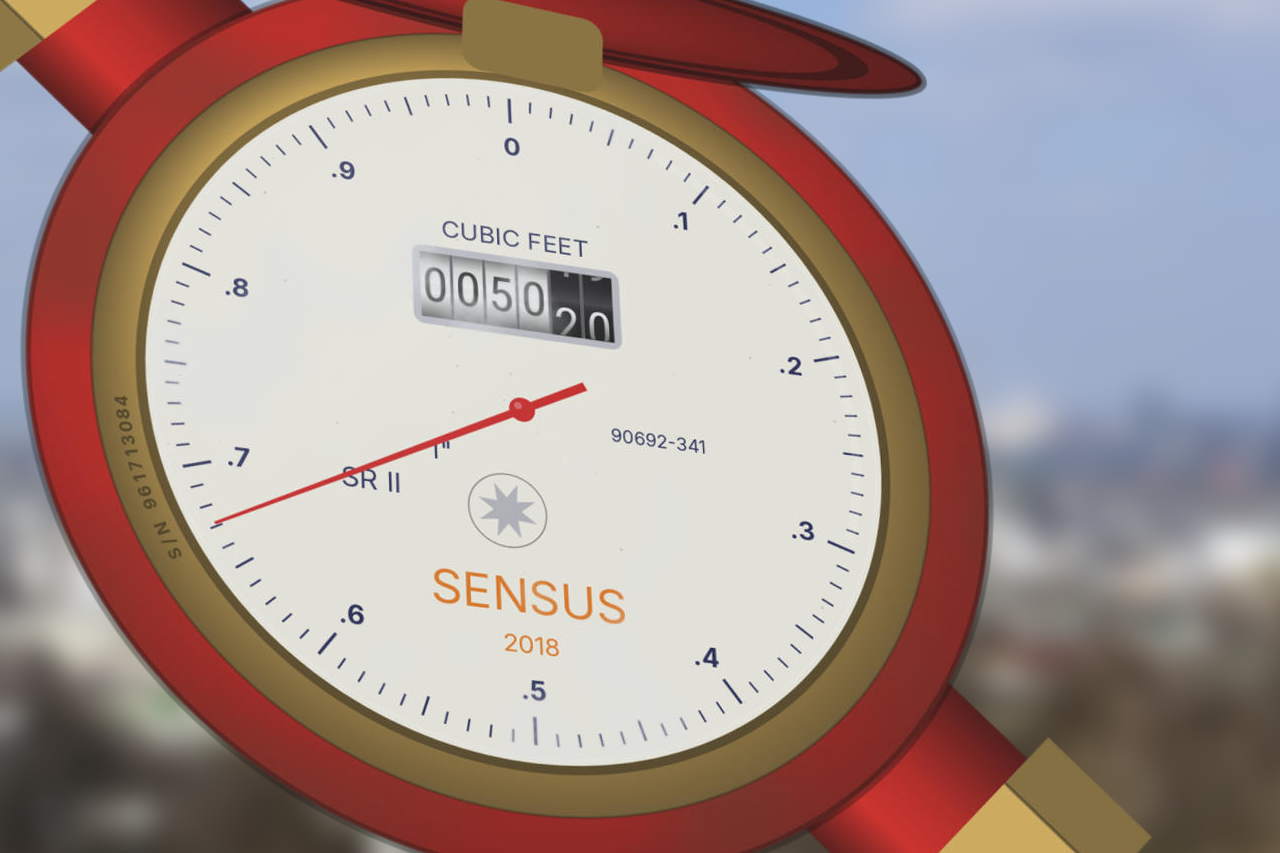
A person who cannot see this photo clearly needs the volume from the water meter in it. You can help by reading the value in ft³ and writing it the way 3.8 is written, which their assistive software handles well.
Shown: 5019.67
